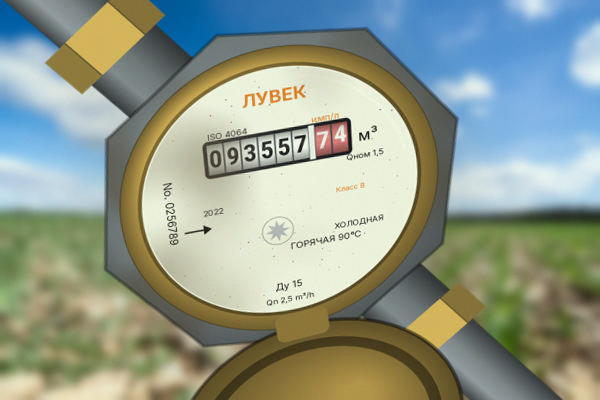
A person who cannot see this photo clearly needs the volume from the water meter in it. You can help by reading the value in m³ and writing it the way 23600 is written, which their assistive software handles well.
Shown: 93557.74
